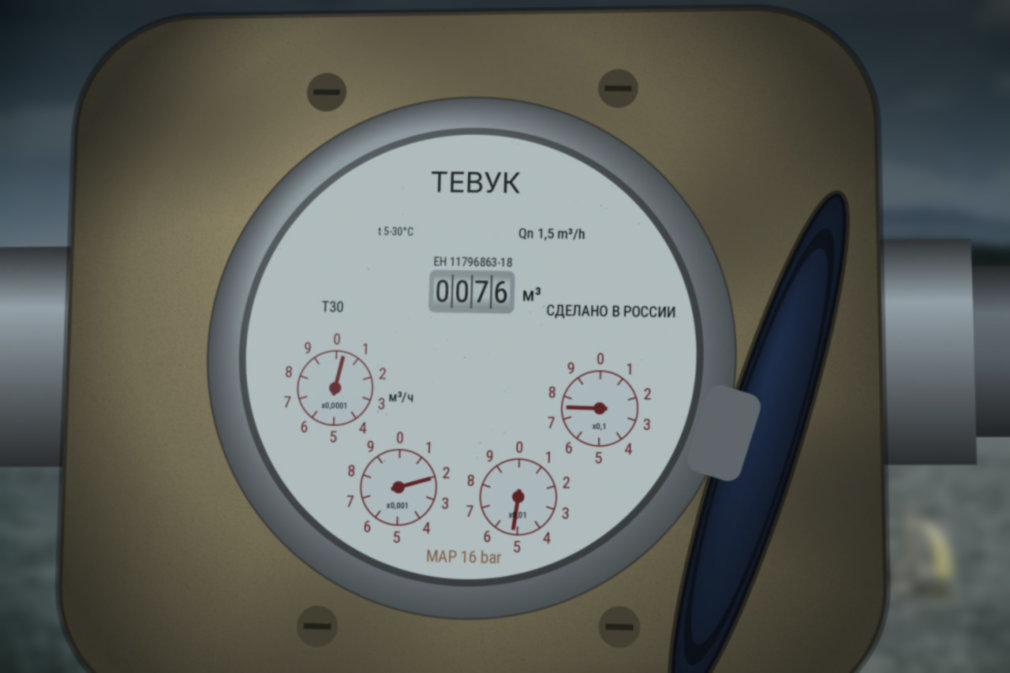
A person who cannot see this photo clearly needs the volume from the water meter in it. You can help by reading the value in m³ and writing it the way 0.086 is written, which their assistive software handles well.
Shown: 76.7520
